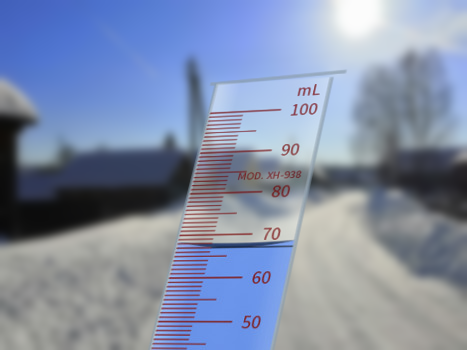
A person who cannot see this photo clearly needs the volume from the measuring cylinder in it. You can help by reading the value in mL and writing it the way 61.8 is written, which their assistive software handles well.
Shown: 67
